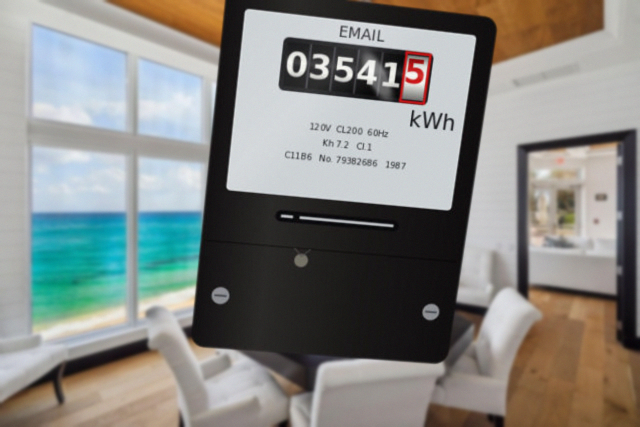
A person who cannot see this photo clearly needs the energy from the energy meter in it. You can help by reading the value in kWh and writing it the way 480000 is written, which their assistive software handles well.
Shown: 3541.5
